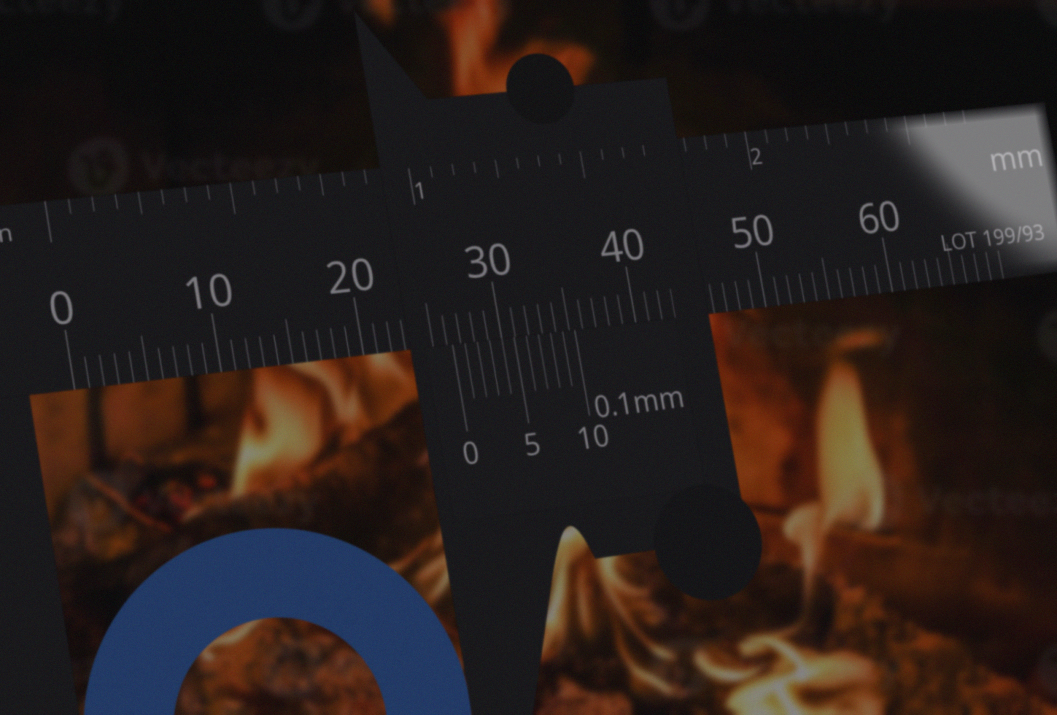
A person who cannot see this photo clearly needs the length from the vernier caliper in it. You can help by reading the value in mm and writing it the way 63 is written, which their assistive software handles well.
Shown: 26.4
